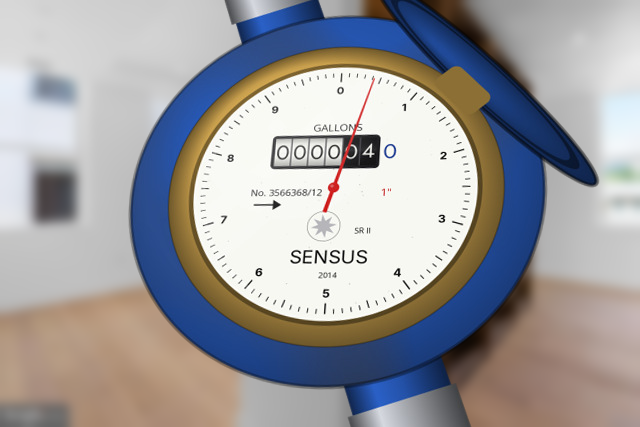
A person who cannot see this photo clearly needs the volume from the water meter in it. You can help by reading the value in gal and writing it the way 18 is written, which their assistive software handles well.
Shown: 40.4
